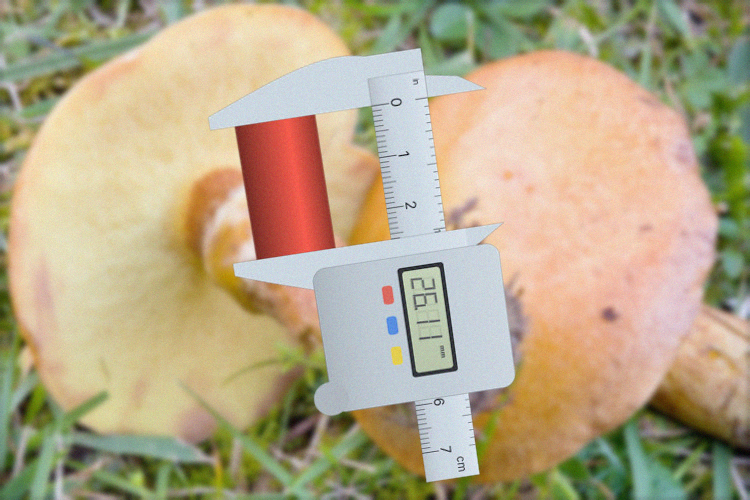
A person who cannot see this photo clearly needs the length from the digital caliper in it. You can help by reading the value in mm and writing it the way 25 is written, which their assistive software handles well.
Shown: 26.11
